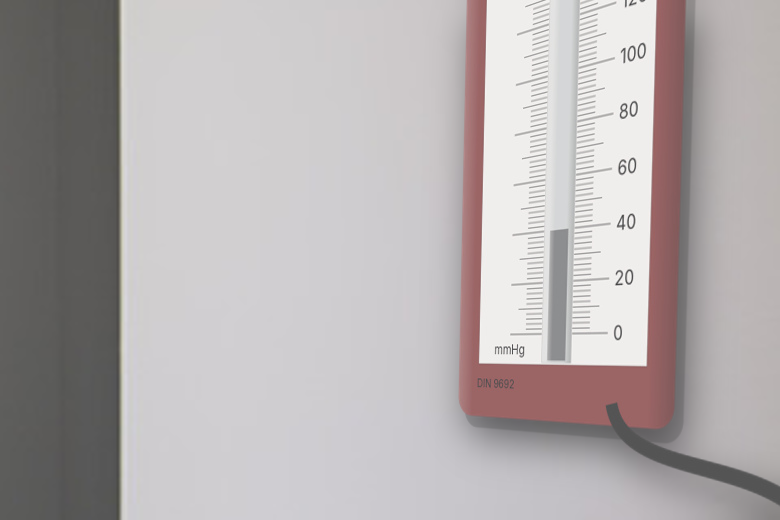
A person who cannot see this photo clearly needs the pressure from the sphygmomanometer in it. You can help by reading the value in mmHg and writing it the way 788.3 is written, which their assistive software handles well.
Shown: 40
